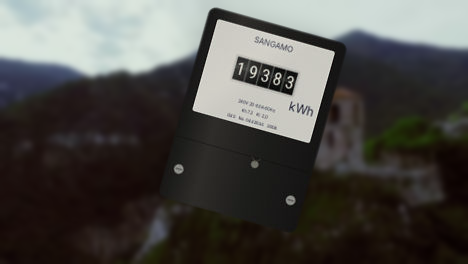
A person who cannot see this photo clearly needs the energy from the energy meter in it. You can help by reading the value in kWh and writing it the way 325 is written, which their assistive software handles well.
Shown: 19383
